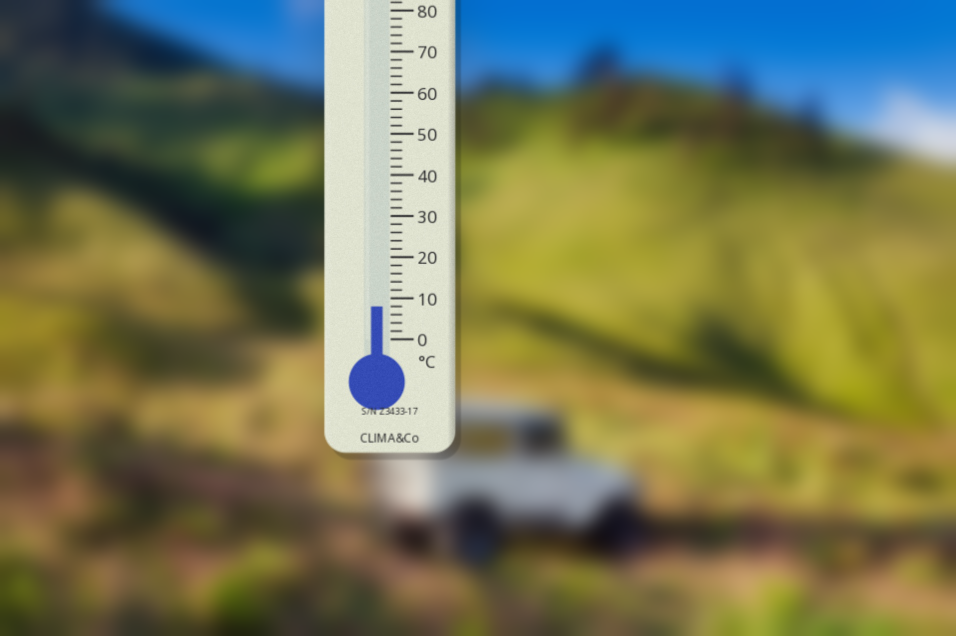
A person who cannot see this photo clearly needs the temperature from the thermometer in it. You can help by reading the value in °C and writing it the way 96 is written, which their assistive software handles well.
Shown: 8
